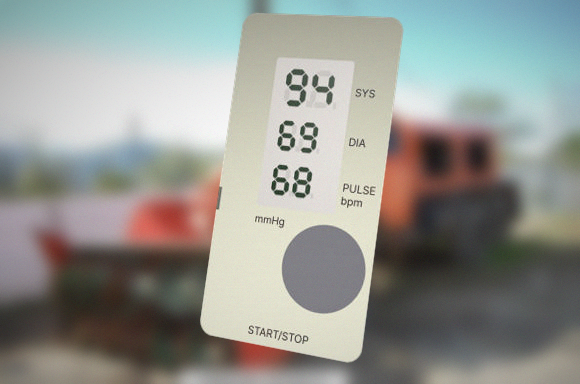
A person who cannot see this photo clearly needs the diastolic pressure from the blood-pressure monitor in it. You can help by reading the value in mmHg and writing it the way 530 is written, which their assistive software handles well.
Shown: 69
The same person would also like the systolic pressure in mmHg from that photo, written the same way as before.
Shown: 94
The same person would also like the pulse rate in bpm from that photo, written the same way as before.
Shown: 68
